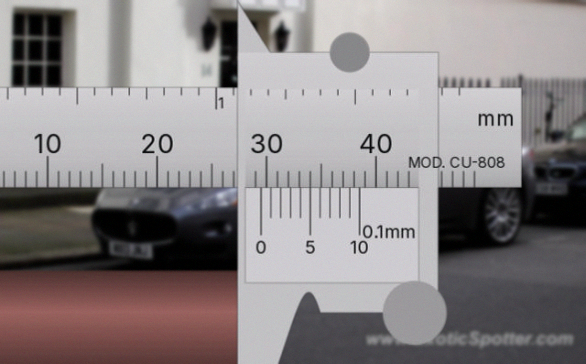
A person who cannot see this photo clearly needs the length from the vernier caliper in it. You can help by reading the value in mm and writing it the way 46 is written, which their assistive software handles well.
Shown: 29.5
